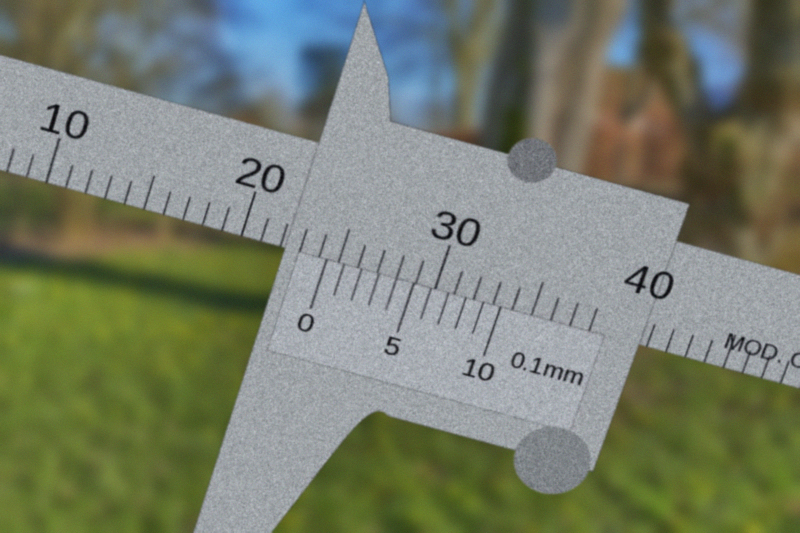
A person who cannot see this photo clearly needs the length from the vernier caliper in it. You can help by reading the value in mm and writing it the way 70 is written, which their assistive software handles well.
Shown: 24.4
